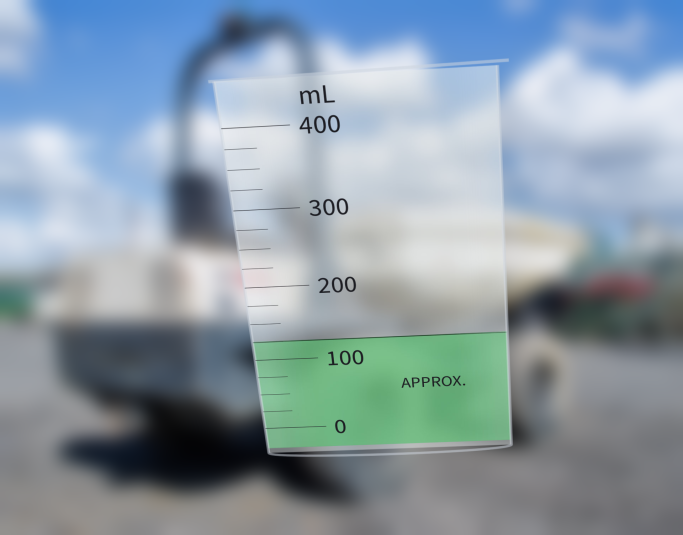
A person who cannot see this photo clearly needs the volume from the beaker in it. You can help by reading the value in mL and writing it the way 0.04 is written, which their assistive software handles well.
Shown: 125
